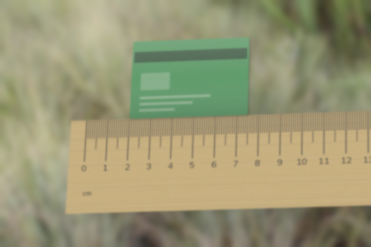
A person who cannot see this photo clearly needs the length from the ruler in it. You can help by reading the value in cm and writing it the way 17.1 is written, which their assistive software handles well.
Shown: 5.5
